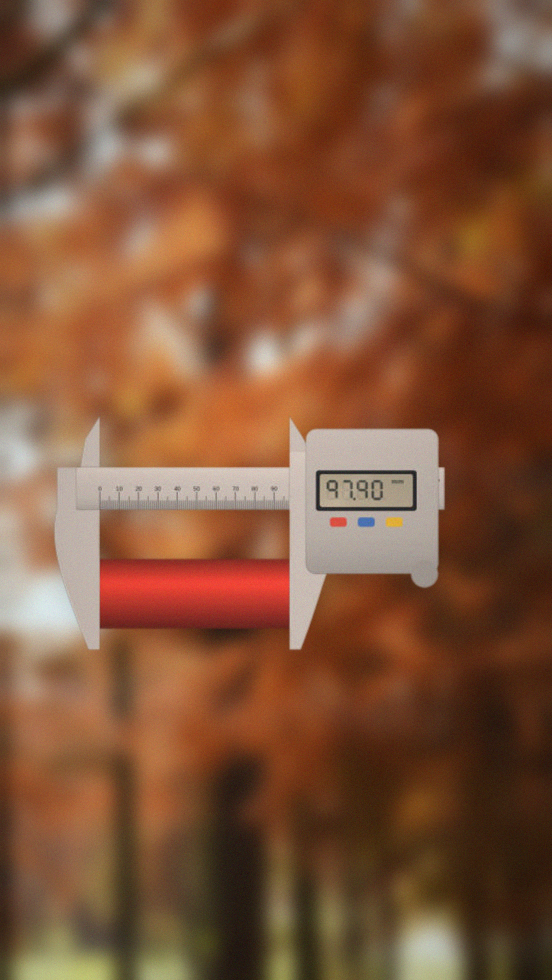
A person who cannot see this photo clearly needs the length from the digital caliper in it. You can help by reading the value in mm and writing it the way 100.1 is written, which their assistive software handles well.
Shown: 97.90
